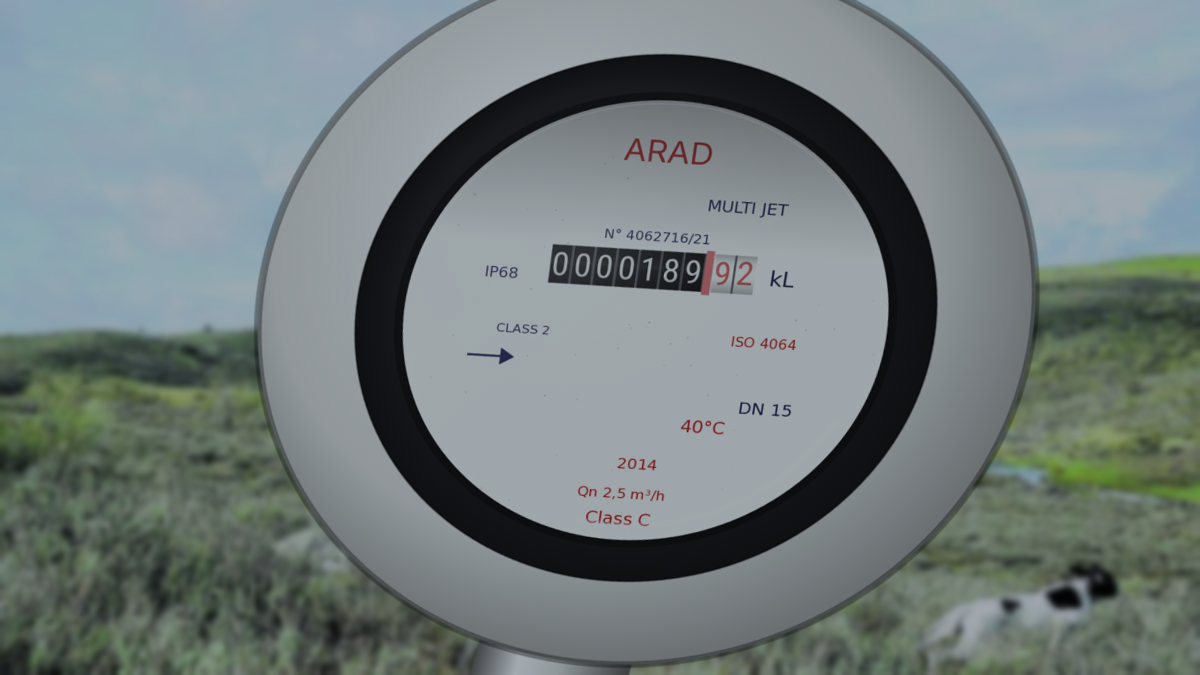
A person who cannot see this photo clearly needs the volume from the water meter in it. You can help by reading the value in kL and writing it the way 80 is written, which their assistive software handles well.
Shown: 189.92
